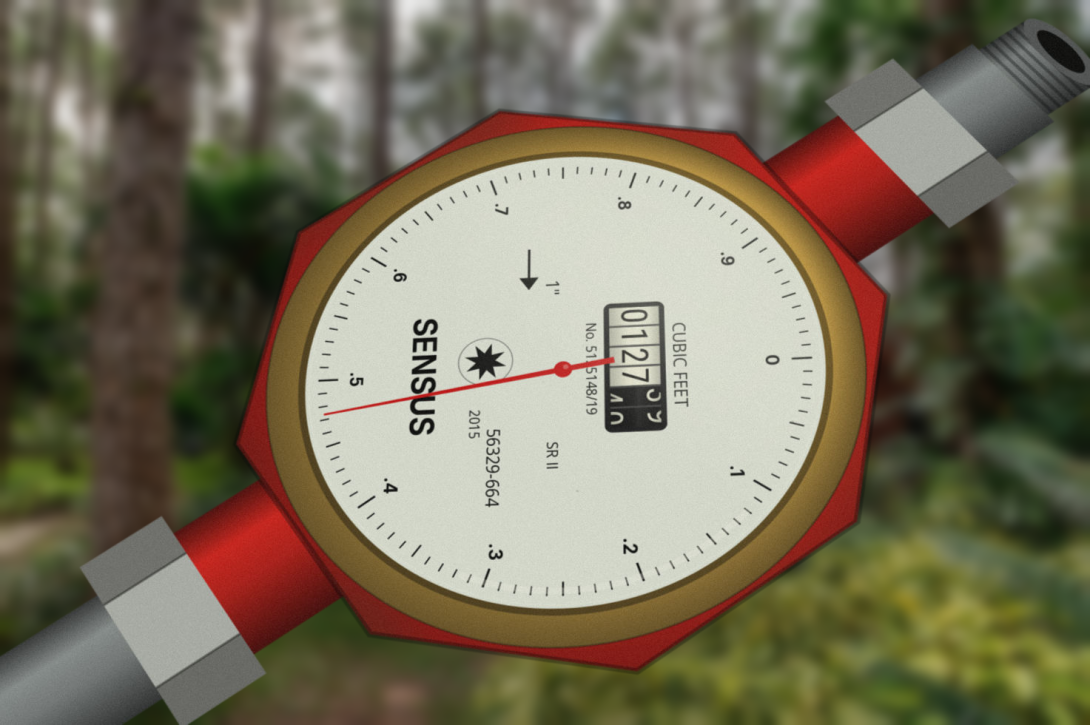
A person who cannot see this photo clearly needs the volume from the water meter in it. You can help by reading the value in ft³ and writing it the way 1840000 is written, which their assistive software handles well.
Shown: 12739.47
